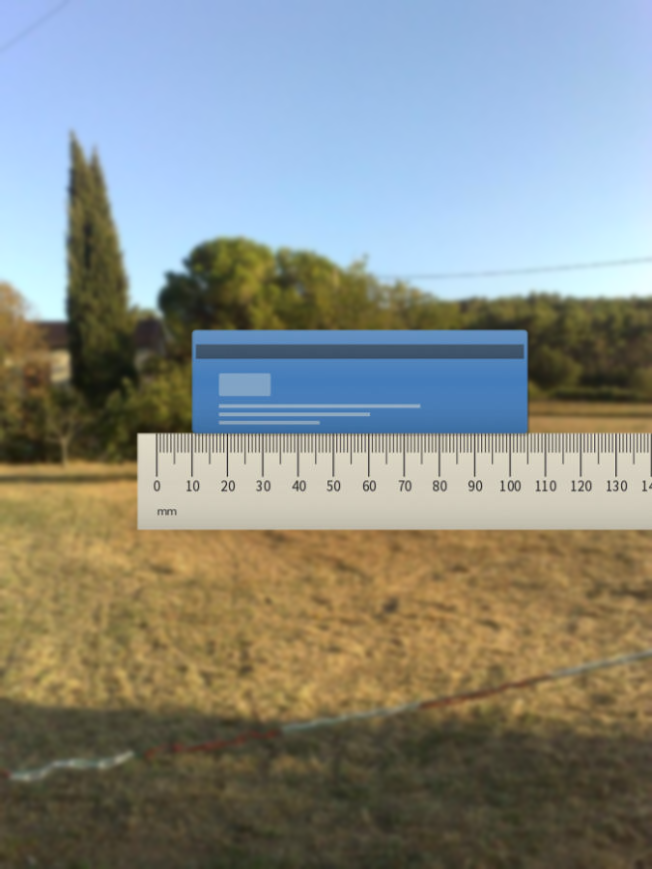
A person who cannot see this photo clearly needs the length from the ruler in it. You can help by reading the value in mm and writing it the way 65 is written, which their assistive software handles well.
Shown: 95
